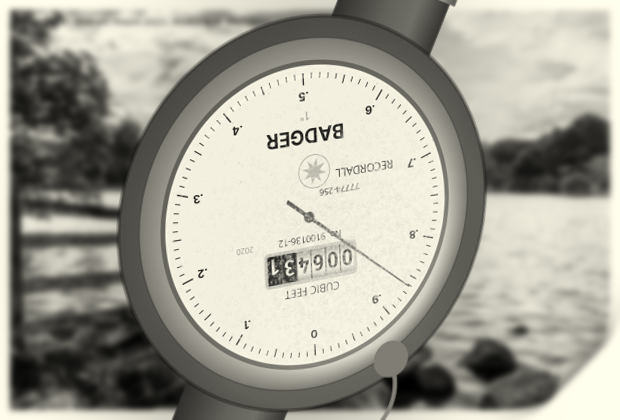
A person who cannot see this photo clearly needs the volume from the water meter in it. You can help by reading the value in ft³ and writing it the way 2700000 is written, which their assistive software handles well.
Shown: 6430.86
